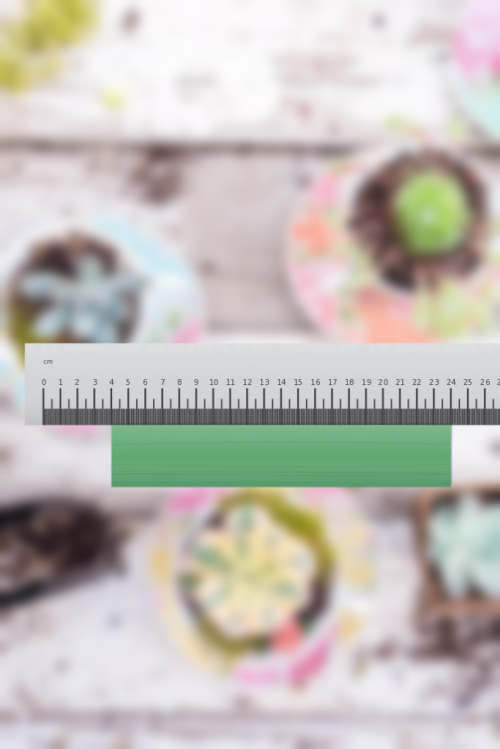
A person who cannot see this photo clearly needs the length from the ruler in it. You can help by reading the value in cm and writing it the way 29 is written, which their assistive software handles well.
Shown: 20
